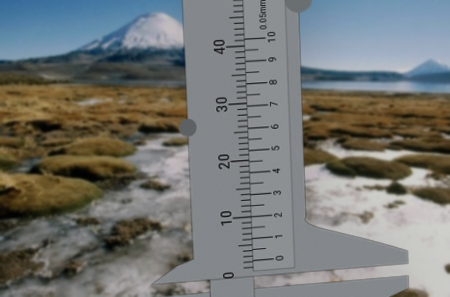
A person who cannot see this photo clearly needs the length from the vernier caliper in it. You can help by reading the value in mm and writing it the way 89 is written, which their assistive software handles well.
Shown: 2.2
